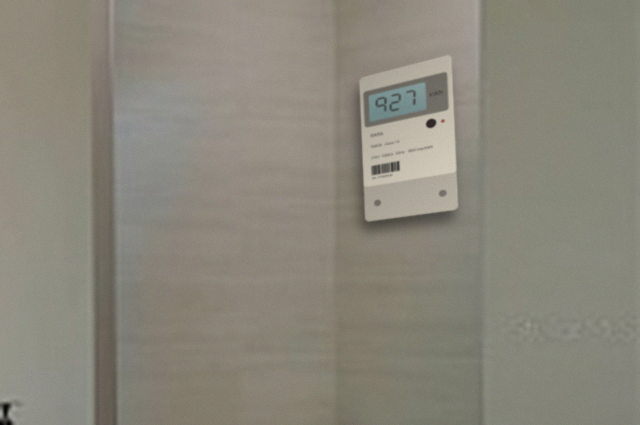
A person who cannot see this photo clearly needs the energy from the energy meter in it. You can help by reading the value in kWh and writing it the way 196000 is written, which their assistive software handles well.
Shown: 927
